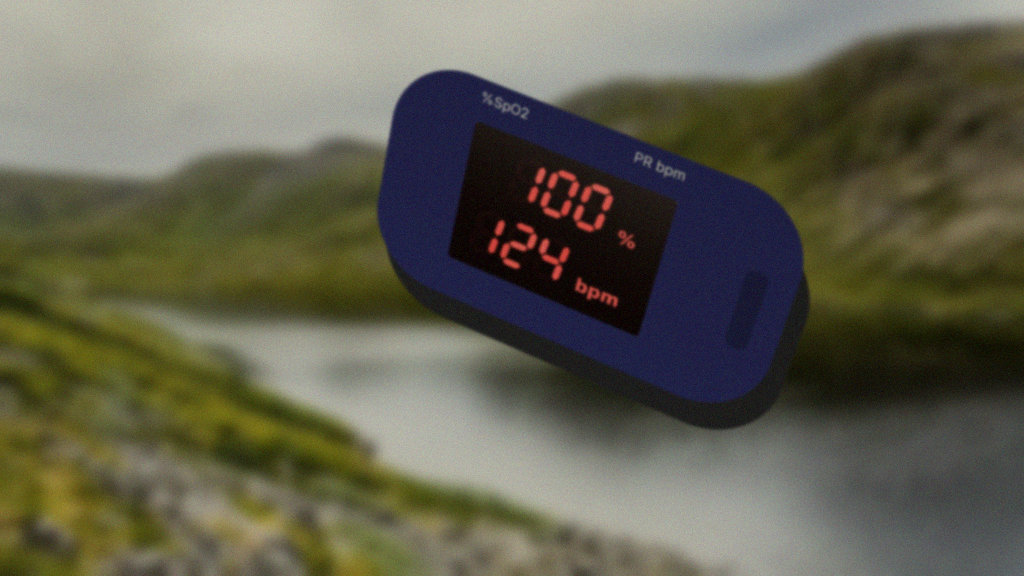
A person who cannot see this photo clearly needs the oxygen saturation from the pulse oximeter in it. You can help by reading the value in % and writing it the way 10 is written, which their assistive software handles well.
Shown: 100
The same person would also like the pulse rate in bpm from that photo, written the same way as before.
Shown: 124
